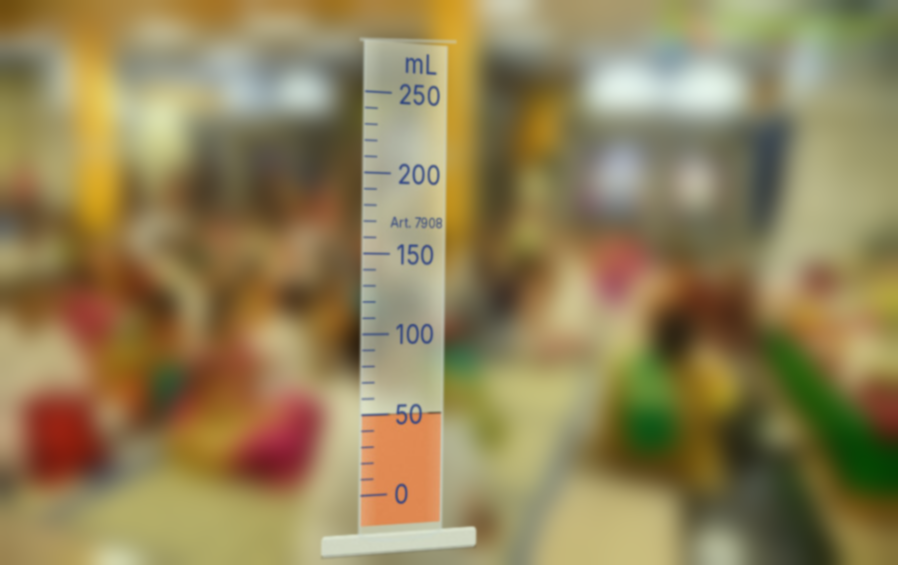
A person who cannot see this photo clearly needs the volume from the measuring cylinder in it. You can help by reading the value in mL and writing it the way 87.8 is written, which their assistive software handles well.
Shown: 50
